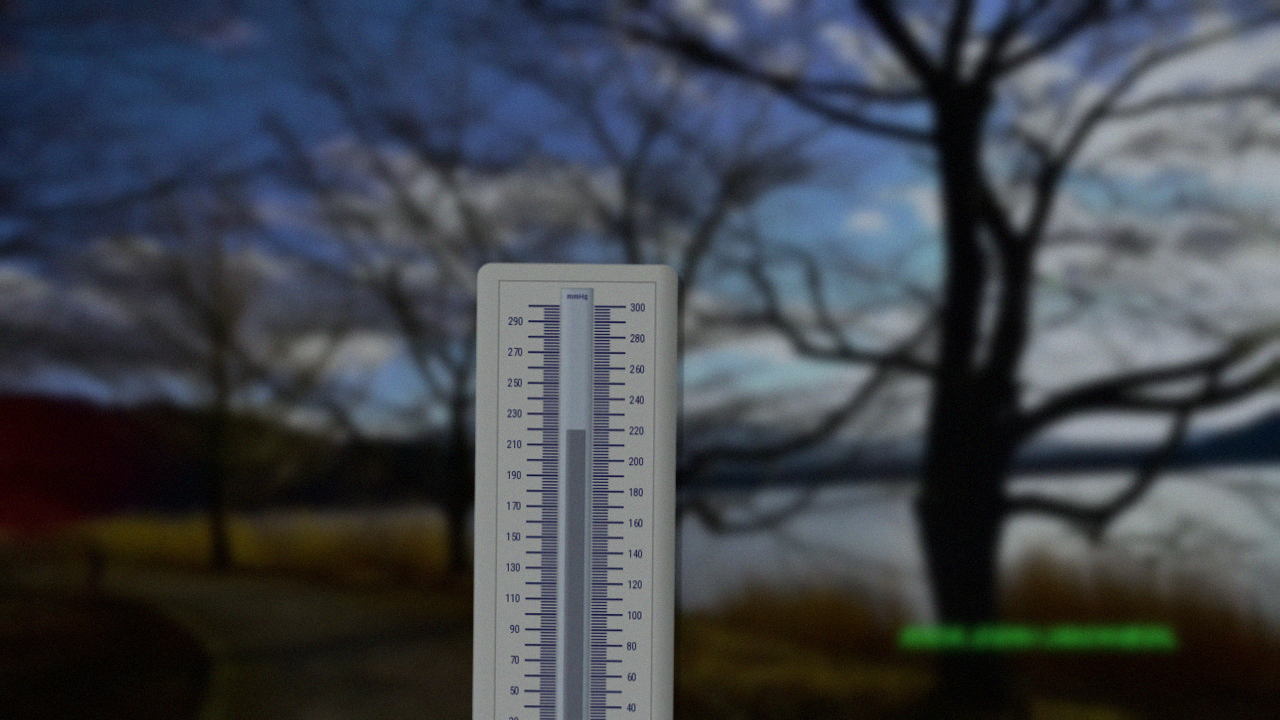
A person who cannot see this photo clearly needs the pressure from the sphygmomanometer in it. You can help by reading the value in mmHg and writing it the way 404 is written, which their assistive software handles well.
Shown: 220
